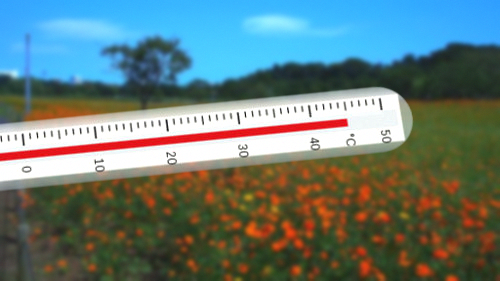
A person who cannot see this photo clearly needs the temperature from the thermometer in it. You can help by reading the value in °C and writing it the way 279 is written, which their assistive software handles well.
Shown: 45
